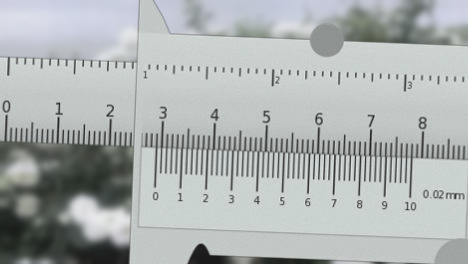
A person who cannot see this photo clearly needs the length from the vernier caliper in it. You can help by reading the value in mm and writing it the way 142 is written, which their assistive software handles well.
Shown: 29.0
